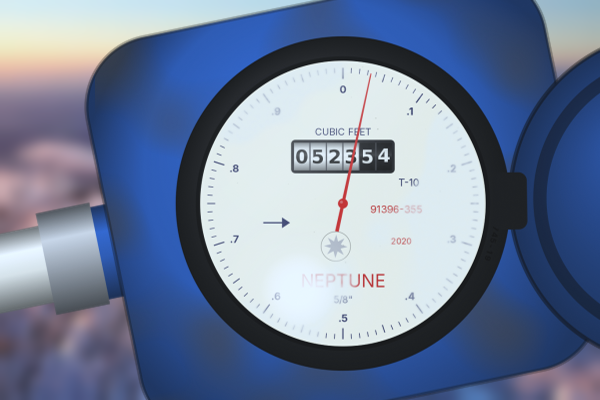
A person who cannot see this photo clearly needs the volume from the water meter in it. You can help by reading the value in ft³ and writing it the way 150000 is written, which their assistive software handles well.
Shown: 52354.03
